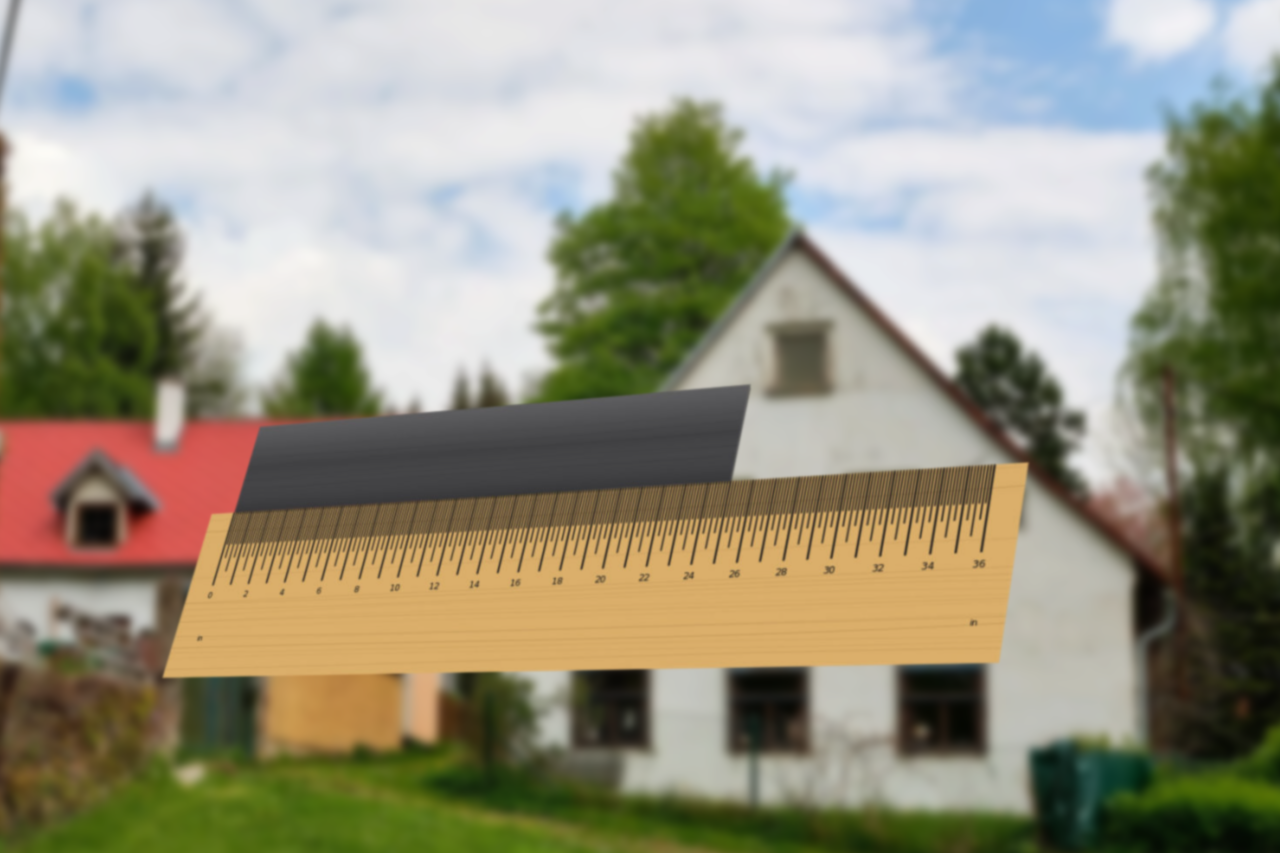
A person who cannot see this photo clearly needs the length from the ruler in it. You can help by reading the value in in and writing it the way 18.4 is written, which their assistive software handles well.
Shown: 25
